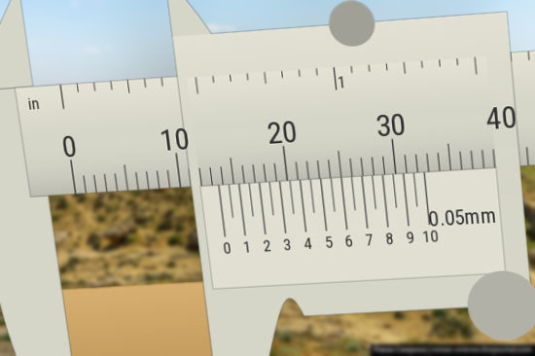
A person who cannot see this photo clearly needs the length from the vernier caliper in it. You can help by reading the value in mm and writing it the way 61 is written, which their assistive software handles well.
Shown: 13.6
